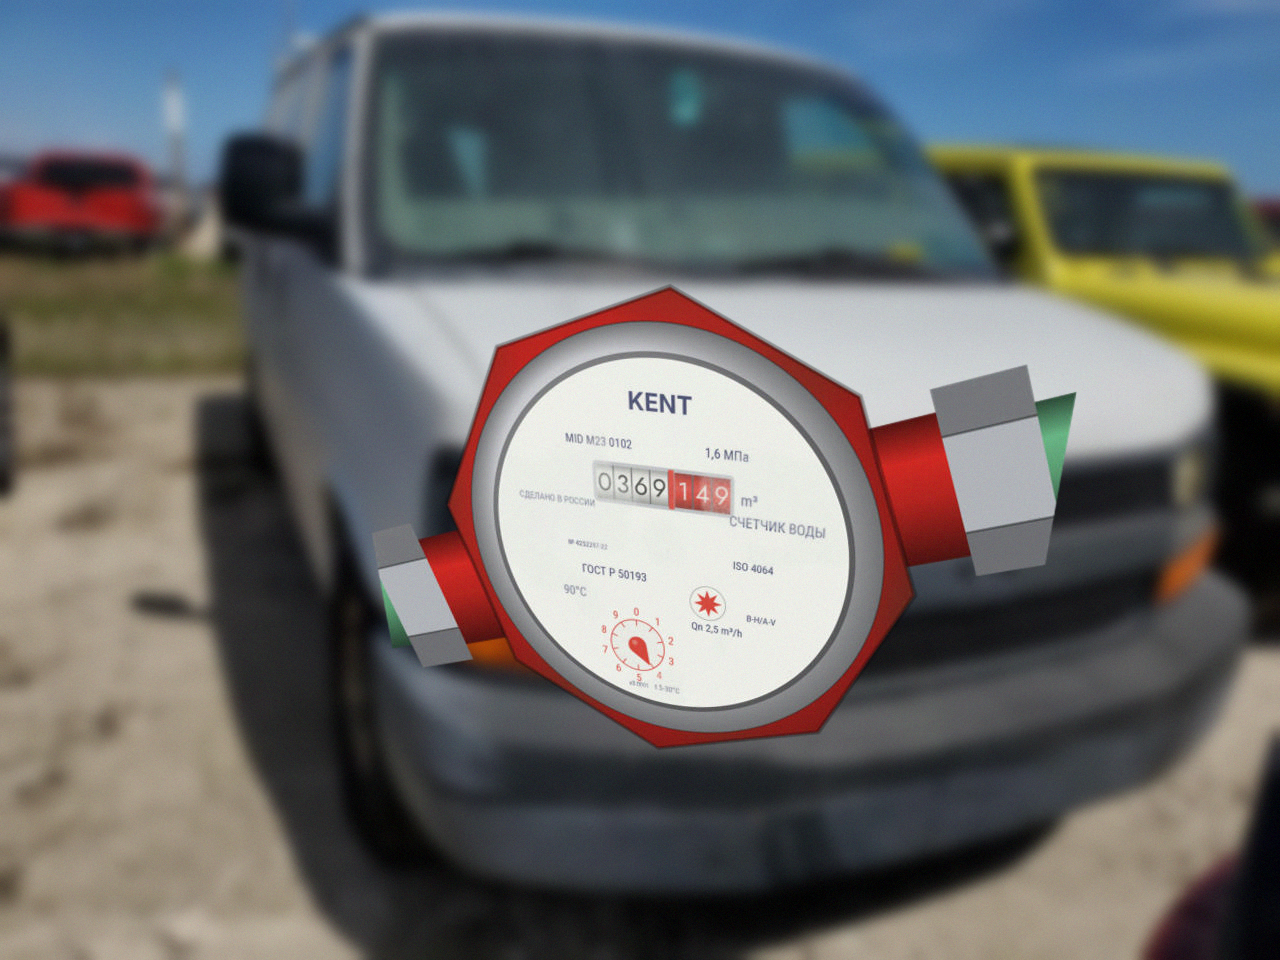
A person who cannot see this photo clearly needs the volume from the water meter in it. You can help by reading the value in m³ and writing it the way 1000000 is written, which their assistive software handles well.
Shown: 369.1494
